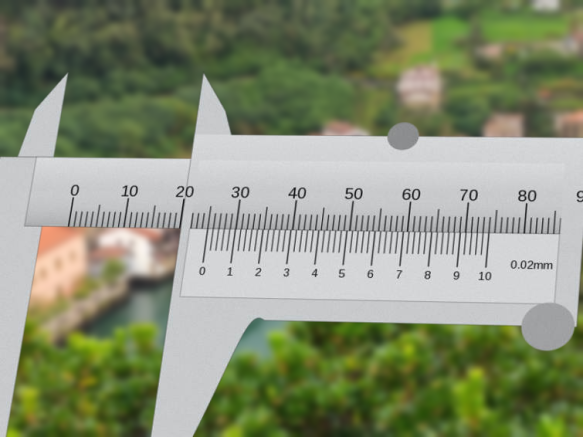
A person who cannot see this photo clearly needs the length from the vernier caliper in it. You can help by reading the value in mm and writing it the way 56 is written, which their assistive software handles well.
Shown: 25.0
